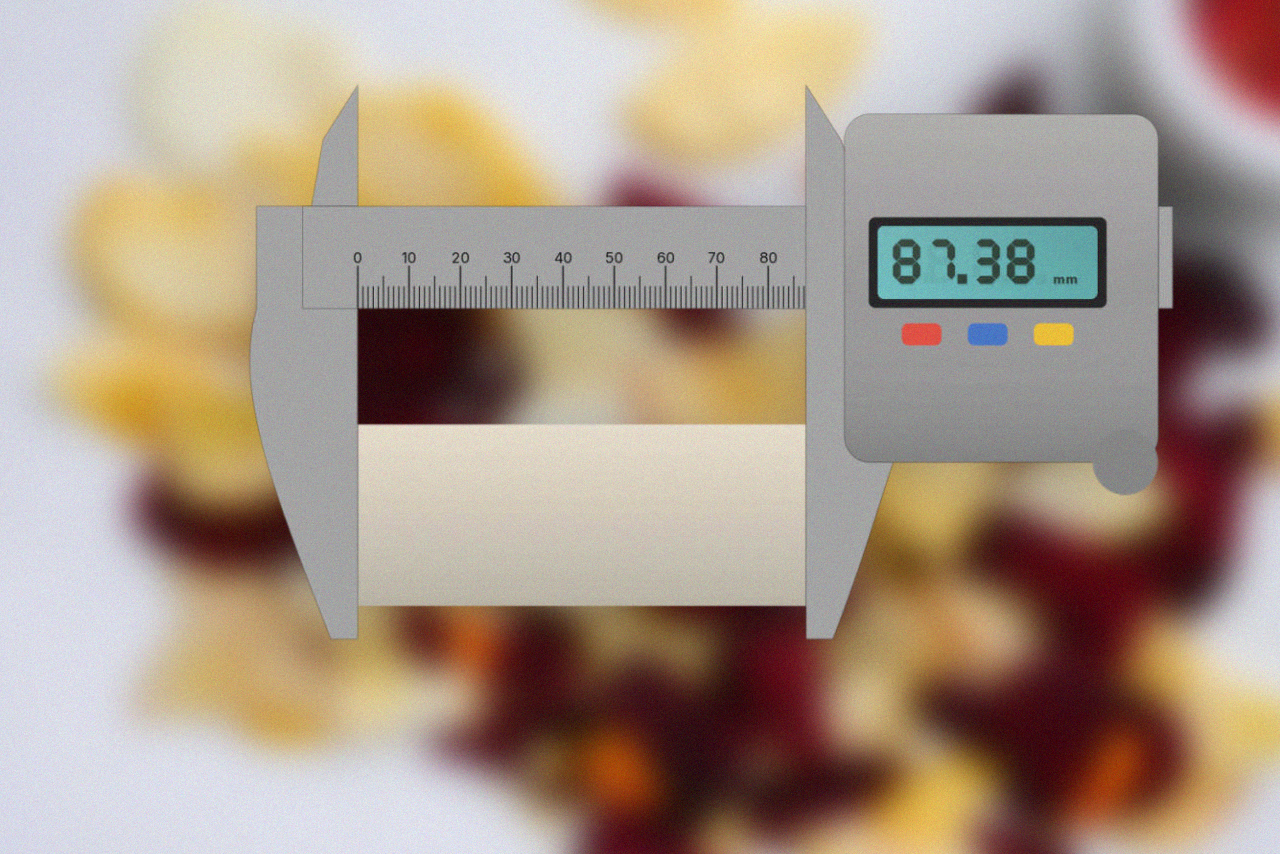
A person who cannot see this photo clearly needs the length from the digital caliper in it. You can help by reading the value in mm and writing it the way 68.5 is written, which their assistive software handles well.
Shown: 87.38
